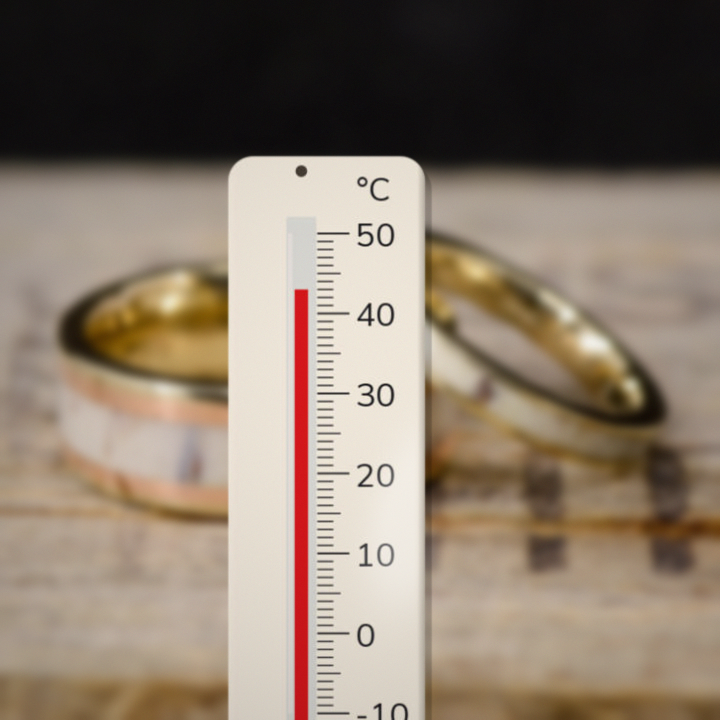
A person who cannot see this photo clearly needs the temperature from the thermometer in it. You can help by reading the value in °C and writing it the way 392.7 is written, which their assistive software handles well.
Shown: 43
